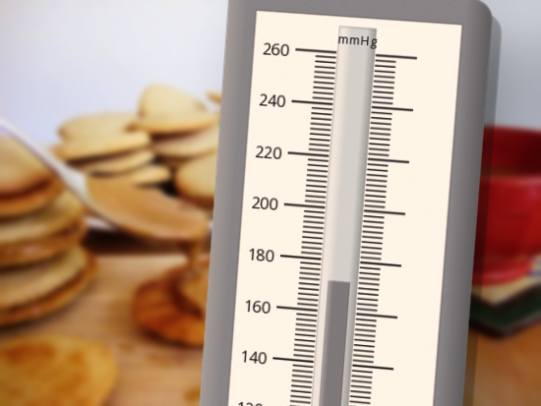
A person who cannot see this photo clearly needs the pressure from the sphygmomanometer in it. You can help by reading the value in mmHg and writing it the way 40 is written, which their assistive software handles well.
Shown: 172
